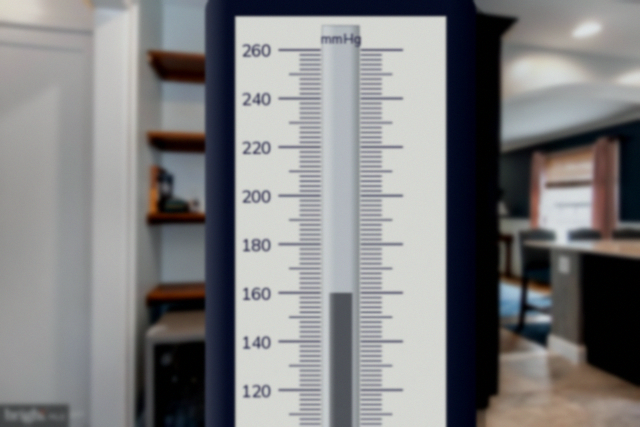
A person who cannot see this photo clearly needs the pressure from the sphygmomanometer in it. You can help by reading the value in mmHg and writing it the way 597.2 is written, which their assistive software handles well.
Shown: 160
